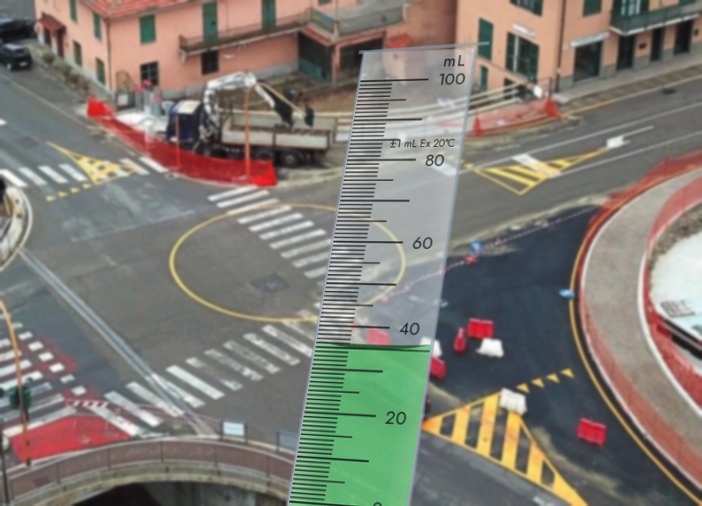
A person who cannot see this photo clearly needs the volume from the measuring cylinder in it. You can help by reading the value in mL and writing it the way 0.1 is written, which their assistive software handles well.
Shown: 35
